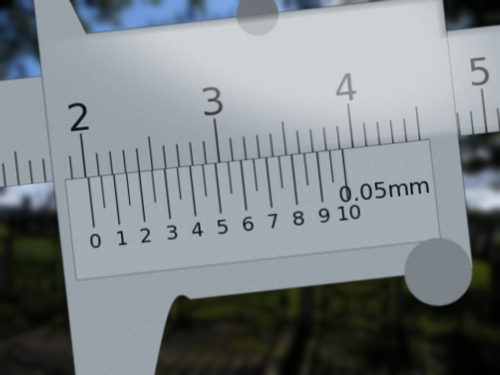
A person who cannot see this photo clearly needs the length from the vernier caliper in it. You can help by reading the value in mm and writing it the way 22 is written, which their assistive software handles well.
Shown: 20.2
